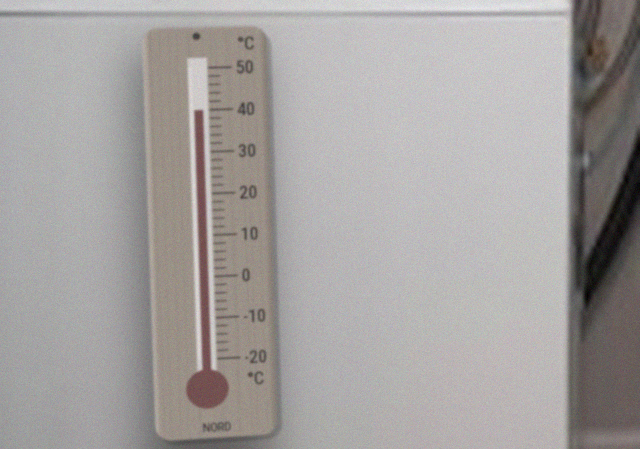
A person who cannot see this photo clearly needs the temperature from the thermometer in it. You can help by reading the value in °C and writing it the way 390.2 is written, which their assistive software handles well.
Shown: 40
